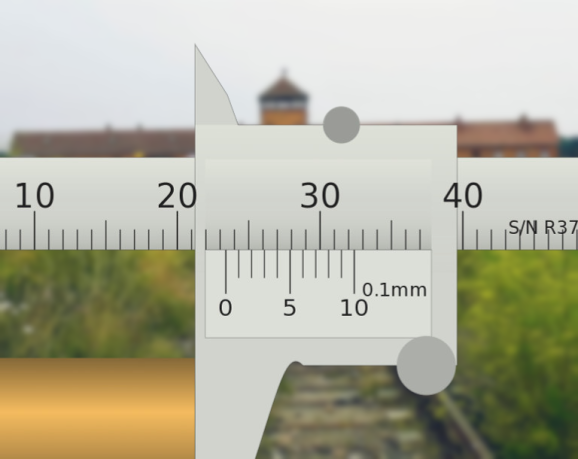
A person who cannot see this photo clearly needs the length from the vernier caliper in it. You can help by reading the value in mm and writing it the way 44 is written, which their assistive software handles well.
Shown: 23.4
